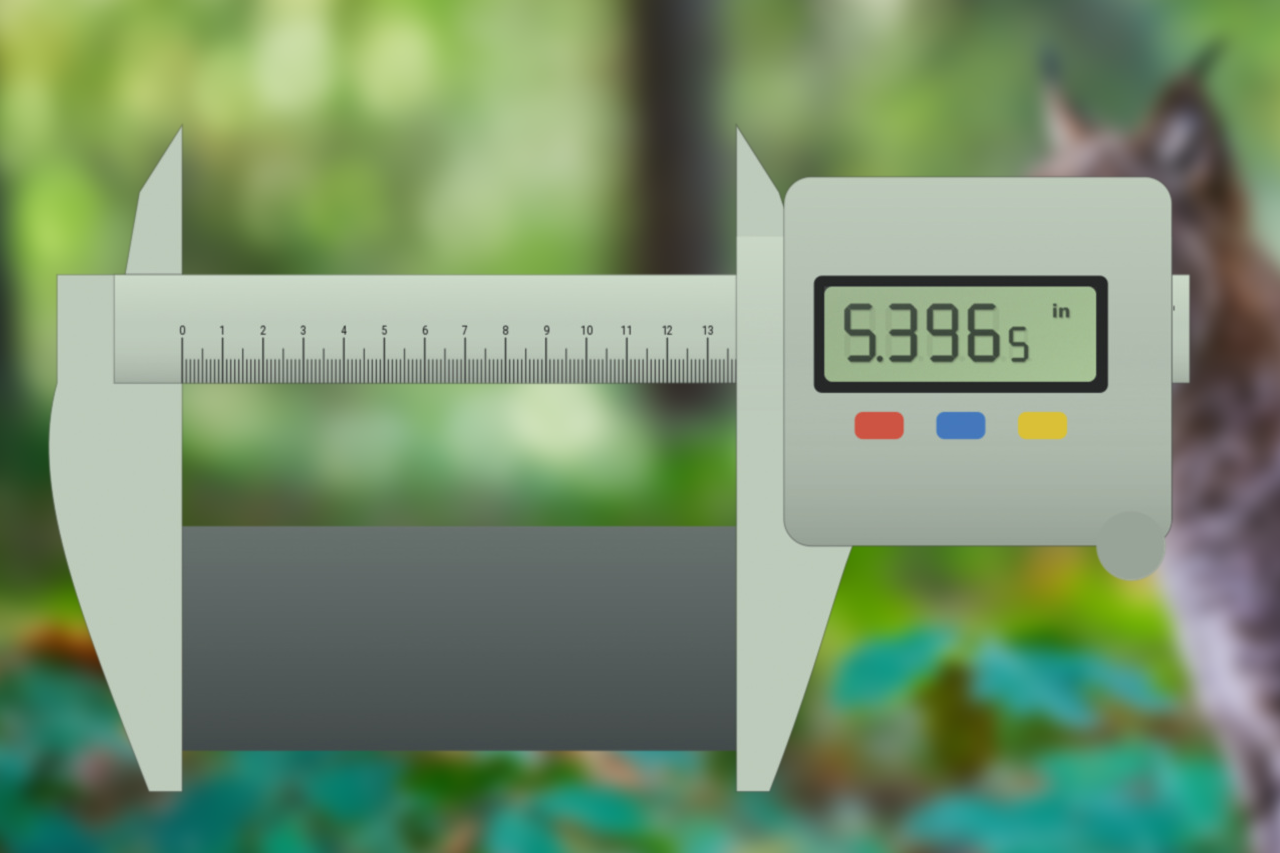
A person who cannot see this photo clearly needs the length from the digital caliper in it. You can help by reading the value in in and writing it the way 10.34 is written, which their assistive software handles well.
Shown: 5.3965
